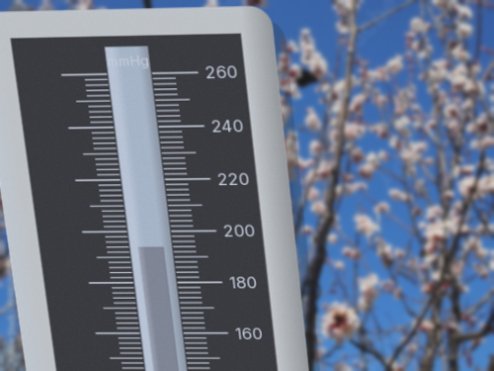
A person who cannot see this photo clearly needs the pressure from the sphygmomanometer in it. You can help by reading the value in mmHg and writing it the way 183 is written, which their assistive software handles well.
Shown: 194
